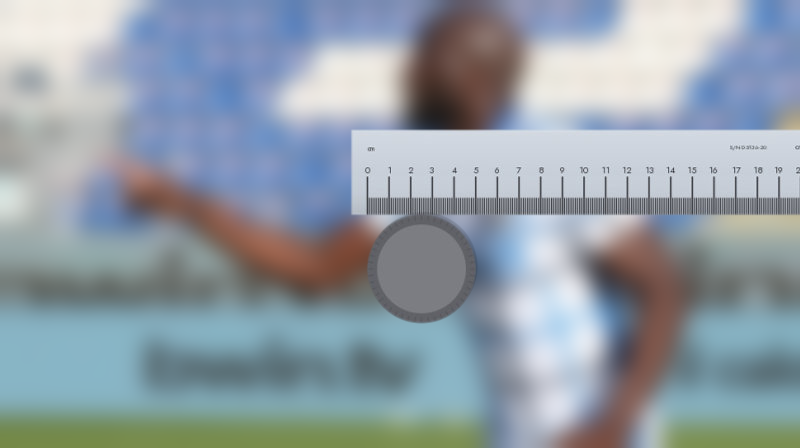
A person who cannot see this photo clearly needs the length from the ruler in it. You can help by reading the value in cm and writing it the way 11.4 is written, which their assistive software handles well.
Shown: 5
